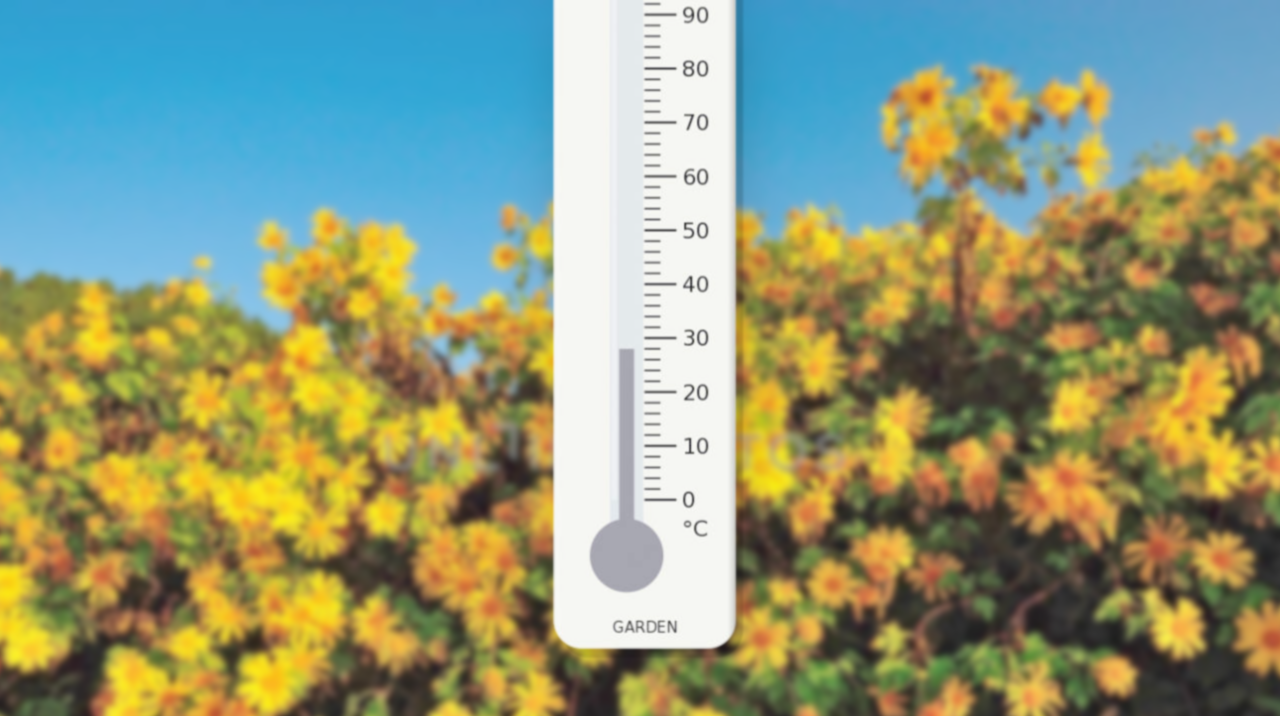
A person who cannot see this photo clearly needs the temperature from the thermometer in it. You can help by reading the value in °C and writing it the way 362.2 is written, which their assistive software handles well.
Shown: 28
